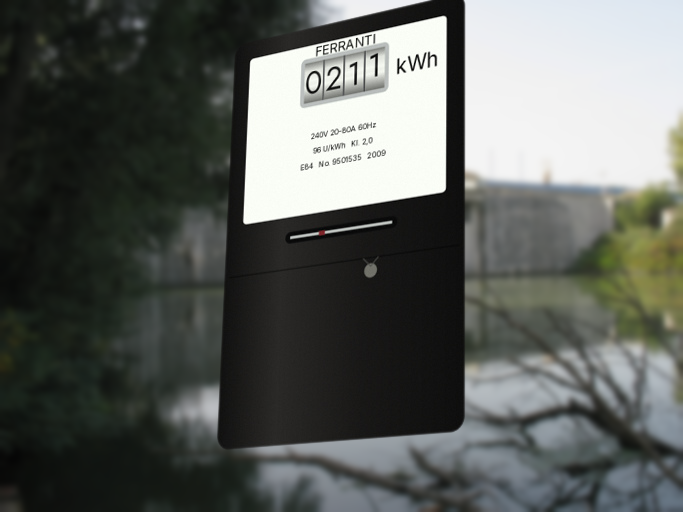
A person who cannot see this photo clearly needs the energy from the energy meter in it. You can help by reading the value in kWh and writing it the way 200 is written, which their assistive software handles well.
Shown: 211
